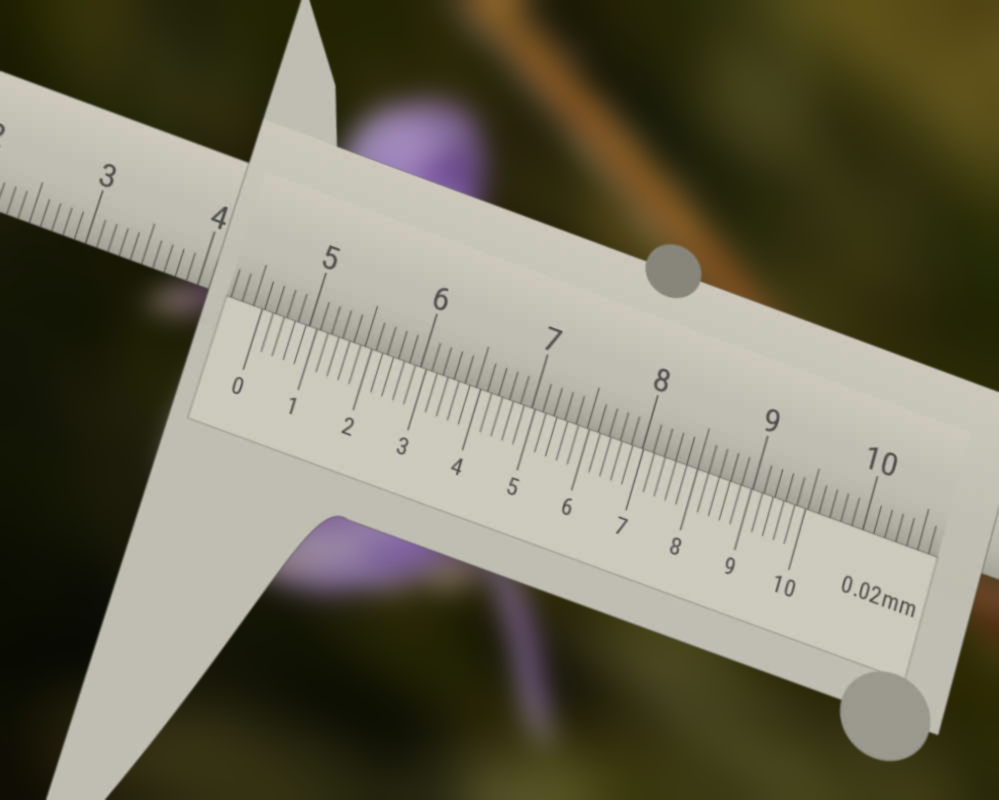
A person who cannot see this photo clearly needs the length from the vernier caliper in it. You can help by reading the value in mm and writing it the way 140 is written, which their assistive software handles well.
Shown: 45.8
